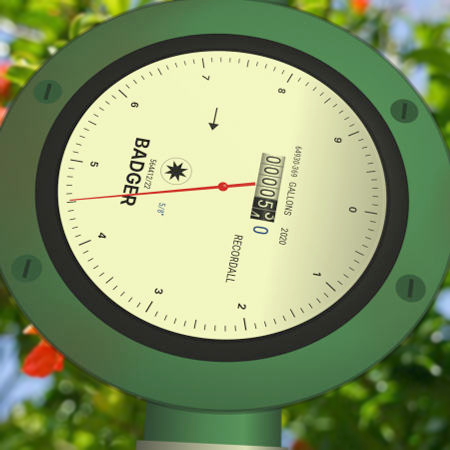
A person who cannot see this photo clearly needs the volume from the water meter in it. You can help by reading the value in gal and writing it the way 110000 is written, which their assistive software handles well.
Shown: 534.5
